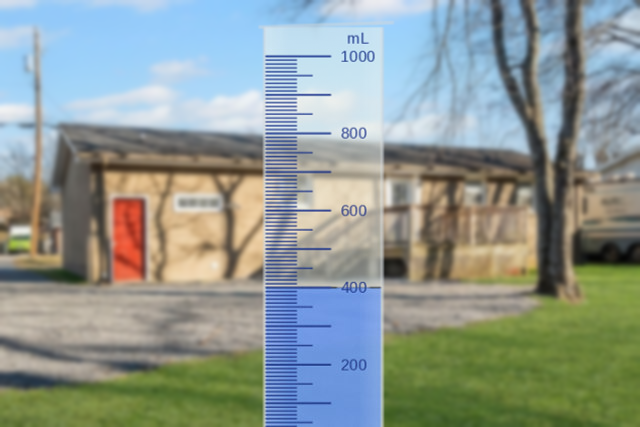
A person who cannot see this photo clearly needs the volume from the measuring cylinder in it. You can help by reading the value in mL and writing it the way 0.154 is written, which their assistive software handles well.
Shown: 400
